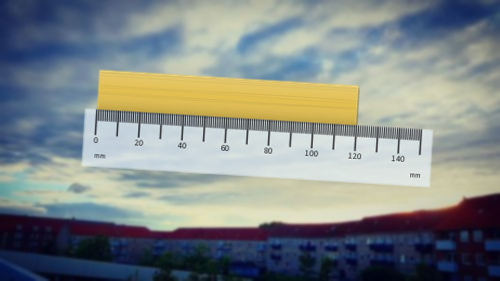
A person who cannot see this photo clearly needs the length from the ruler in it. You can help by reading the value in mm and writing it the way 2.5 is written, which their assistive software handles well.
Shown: 120
